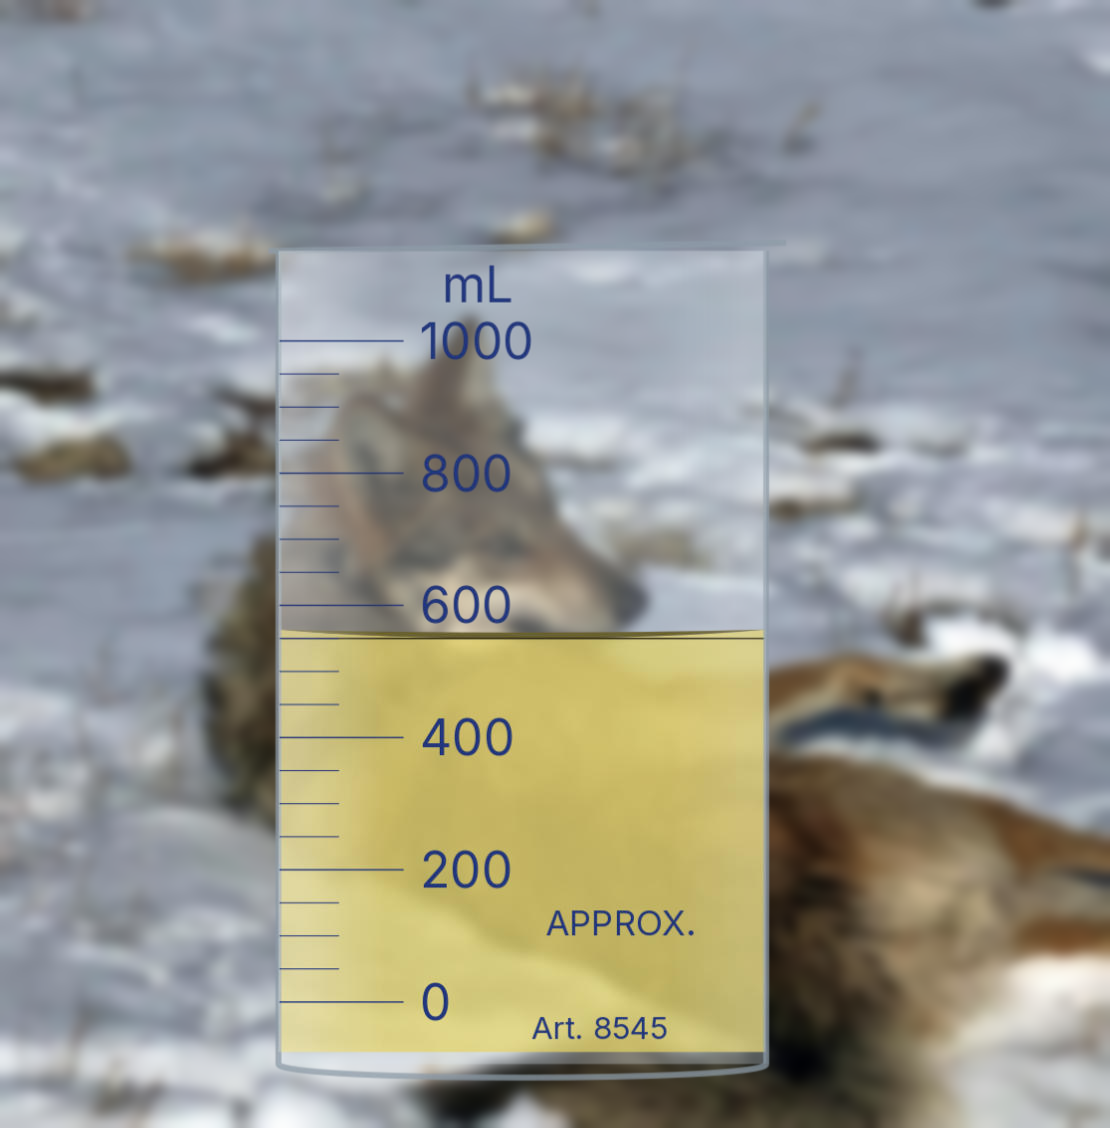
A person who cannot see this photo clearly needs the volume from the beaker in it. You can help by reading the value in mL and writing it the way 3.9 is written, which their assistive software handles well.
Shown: 550
